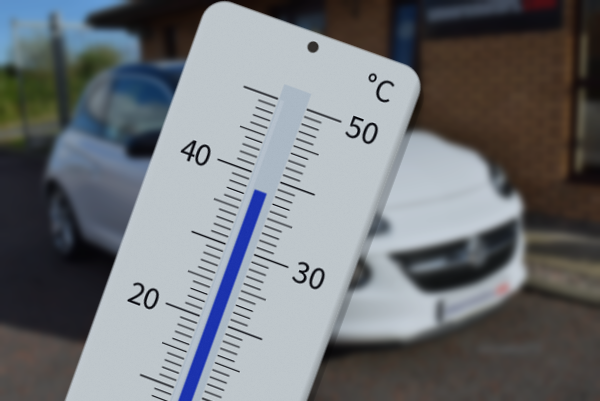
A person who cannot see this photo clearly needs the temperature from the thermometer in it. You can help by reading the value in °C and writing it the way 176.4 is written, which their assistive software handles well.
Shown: 38
